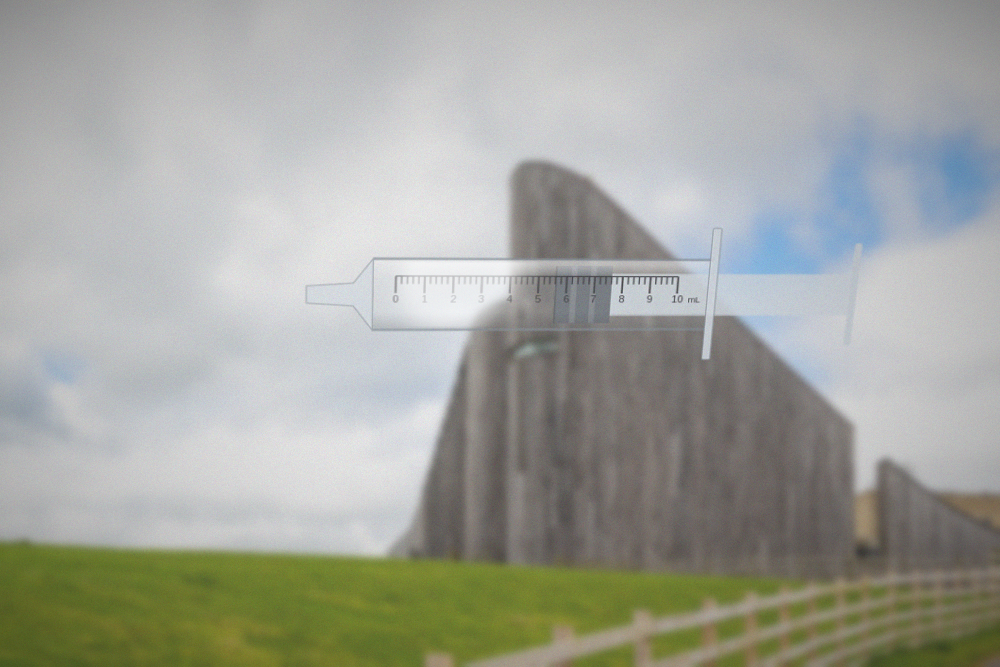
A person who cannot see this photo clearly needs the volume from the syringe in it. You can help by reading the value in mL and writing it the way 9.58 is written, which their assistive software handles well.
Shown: 5.6
